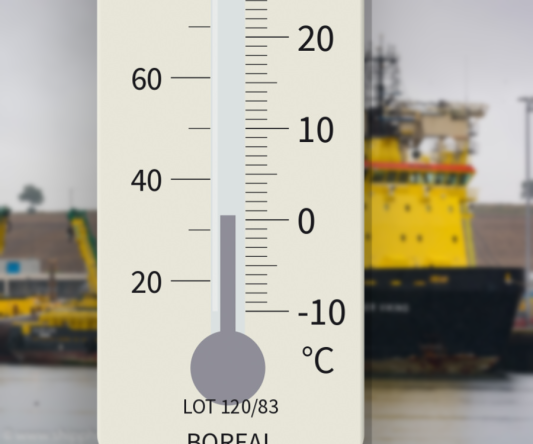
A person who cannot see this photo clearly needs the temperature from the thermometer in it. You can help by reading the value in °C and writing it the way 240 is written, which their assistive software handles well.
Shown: 0.5
